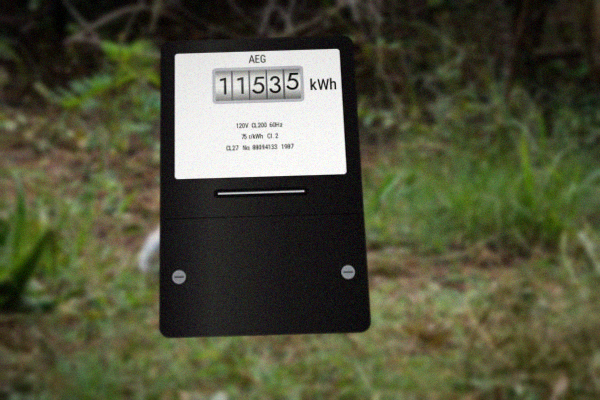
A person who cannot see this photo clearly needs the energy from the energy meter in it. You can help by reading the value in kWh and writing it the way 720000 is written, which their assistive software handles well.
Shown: 11535
